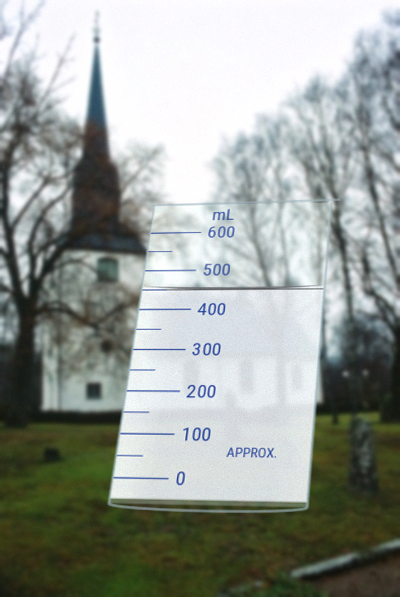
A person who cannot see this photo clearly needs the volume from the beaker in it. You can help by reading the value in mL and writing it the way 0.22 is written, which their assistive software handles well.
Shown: 450
